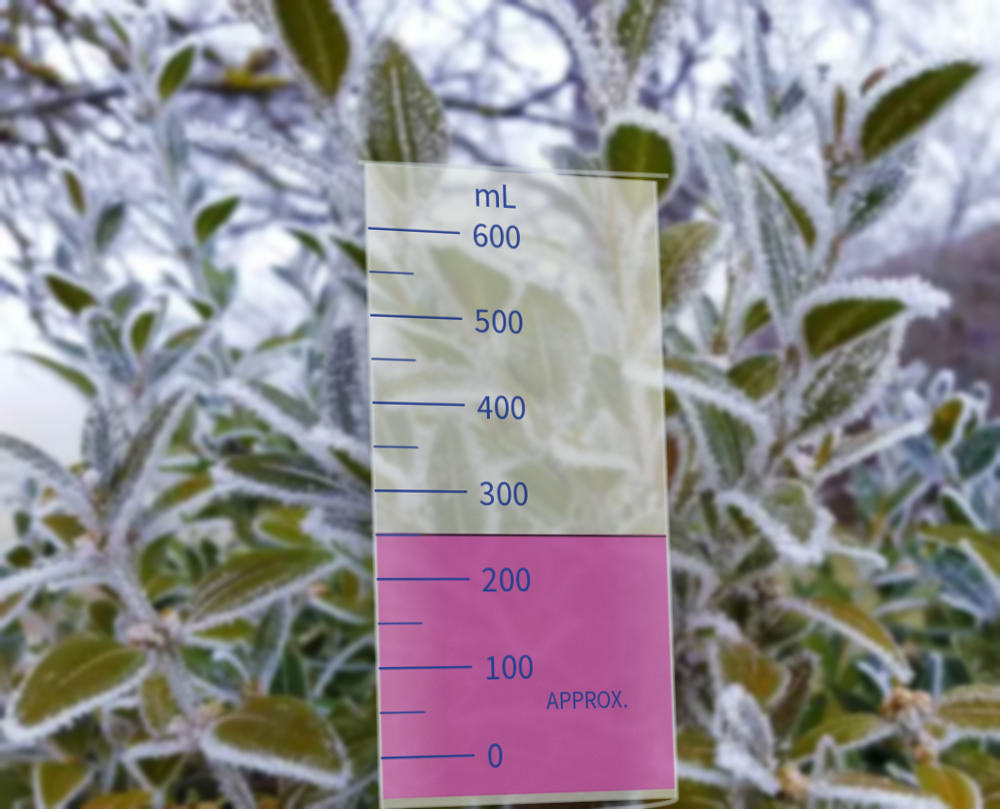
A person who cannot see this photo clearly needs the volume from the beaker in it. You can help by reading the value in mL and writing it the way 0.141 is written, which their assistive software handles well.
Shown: 250
